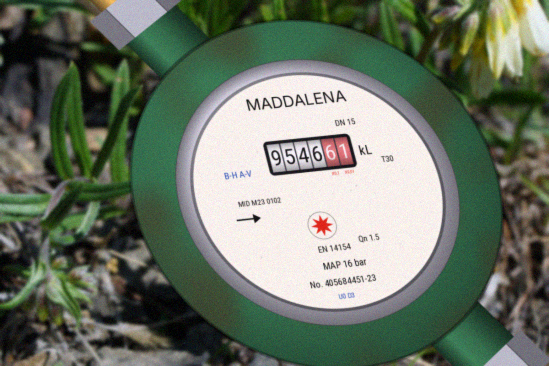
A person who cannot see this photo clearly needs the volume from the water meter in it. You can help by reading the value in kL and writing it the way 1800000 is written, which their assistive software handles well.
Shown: 9546.61
